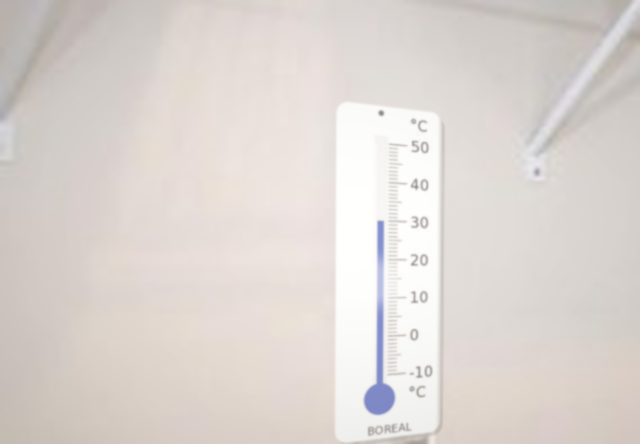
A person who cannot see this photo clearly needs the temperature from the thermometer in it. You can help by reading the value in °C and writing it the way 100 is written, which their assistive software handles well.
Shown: 30
